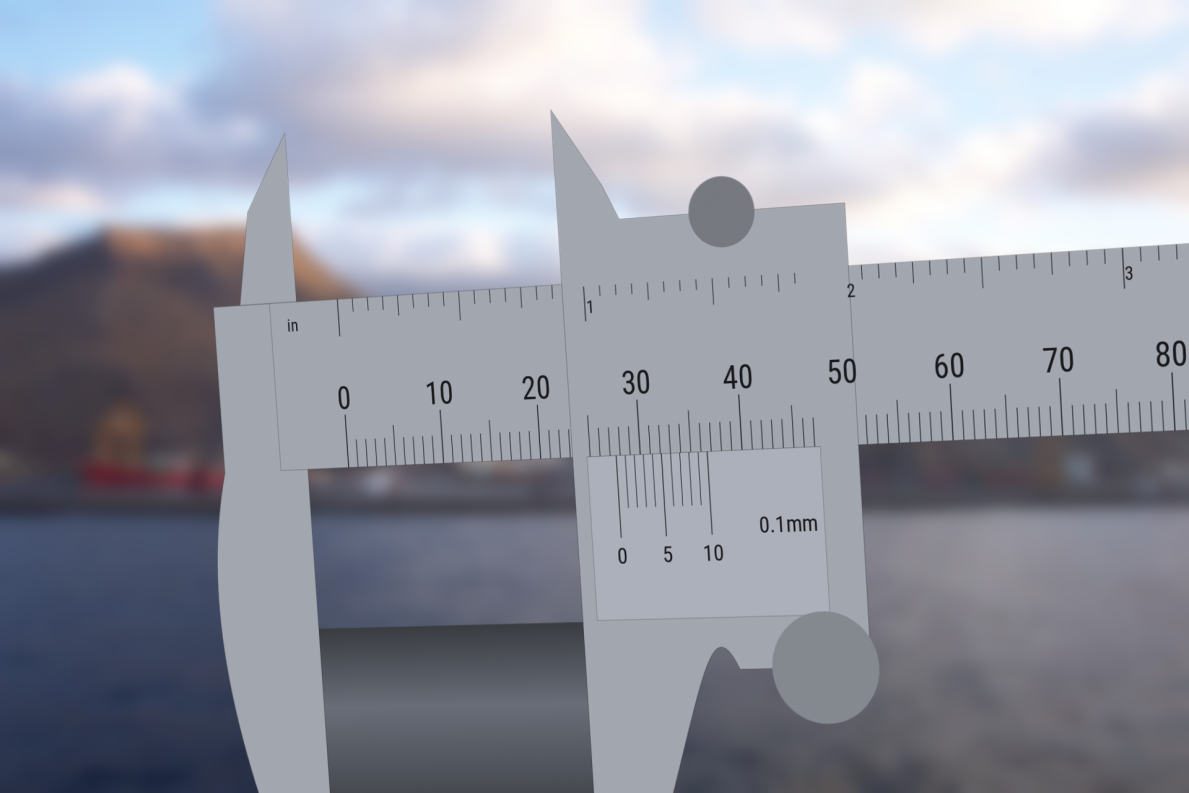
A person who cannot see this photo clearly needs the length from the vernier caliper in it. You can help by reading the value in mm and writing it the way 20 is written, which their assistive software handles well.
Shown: 27.6
